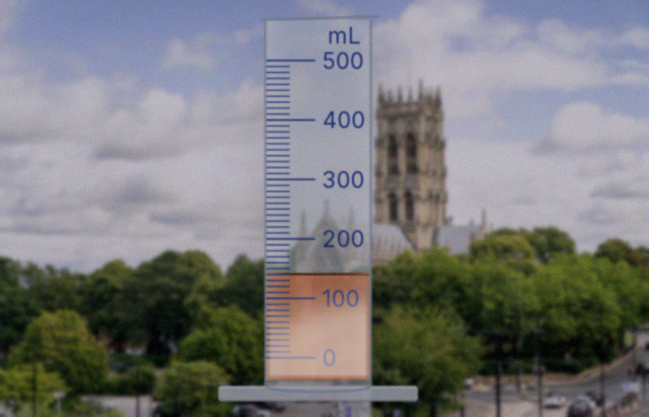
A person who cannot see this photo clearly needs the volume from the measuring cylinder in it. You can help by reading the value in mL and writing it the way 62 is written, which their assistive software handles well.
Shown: 140
